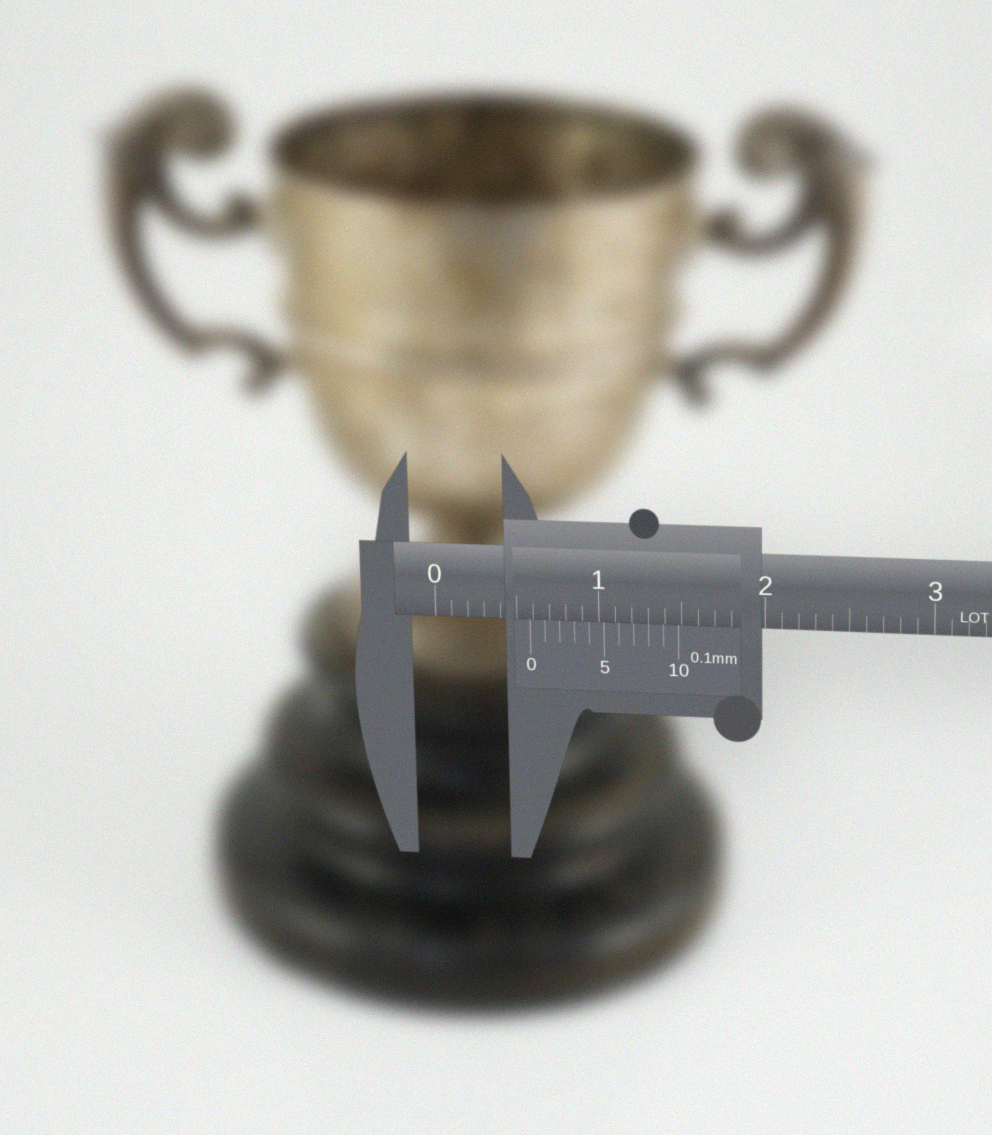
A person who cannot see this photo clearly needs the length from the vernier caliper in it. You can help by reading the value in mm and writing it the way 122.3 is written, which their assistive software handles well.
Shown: 5.8
